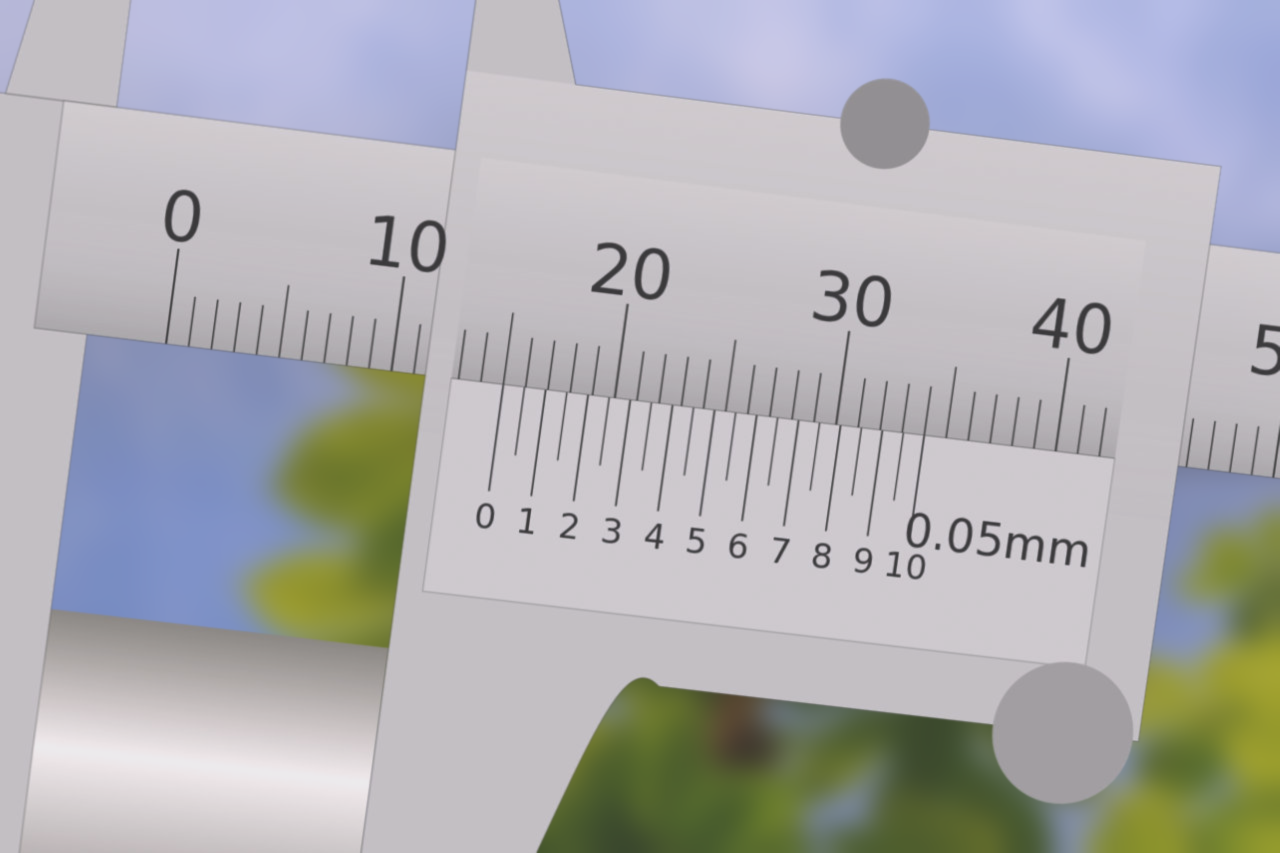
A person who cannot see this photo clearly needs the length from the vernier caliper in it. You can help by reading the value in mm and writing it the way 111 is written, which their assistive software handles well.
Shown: 15.0
